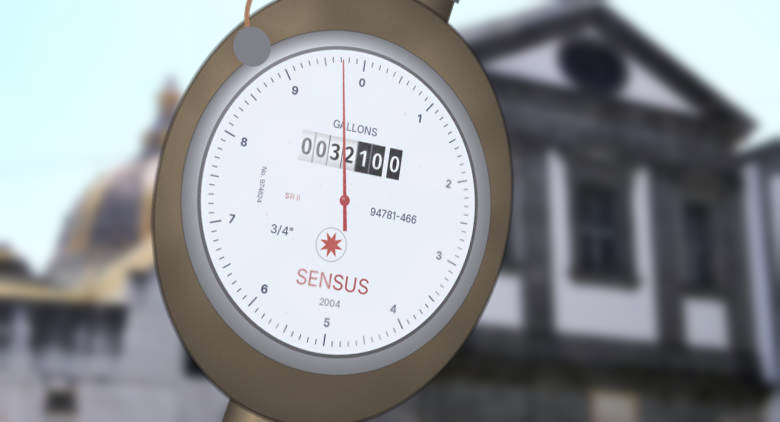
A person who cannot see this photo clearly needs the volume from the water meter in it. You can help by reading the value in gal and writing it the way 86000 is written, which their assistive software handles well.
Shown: 32099.7
